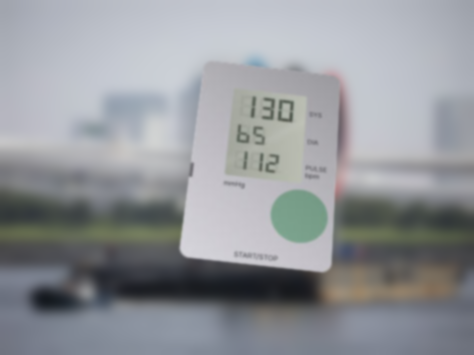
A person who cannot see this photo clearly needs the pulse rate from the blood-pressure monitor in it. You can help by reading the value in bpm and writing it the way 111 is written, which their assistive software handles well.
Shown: 112
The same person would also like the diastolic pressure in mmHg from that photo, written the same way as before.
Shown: 65
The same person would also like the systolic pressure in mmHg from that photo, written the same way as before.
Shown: 130
